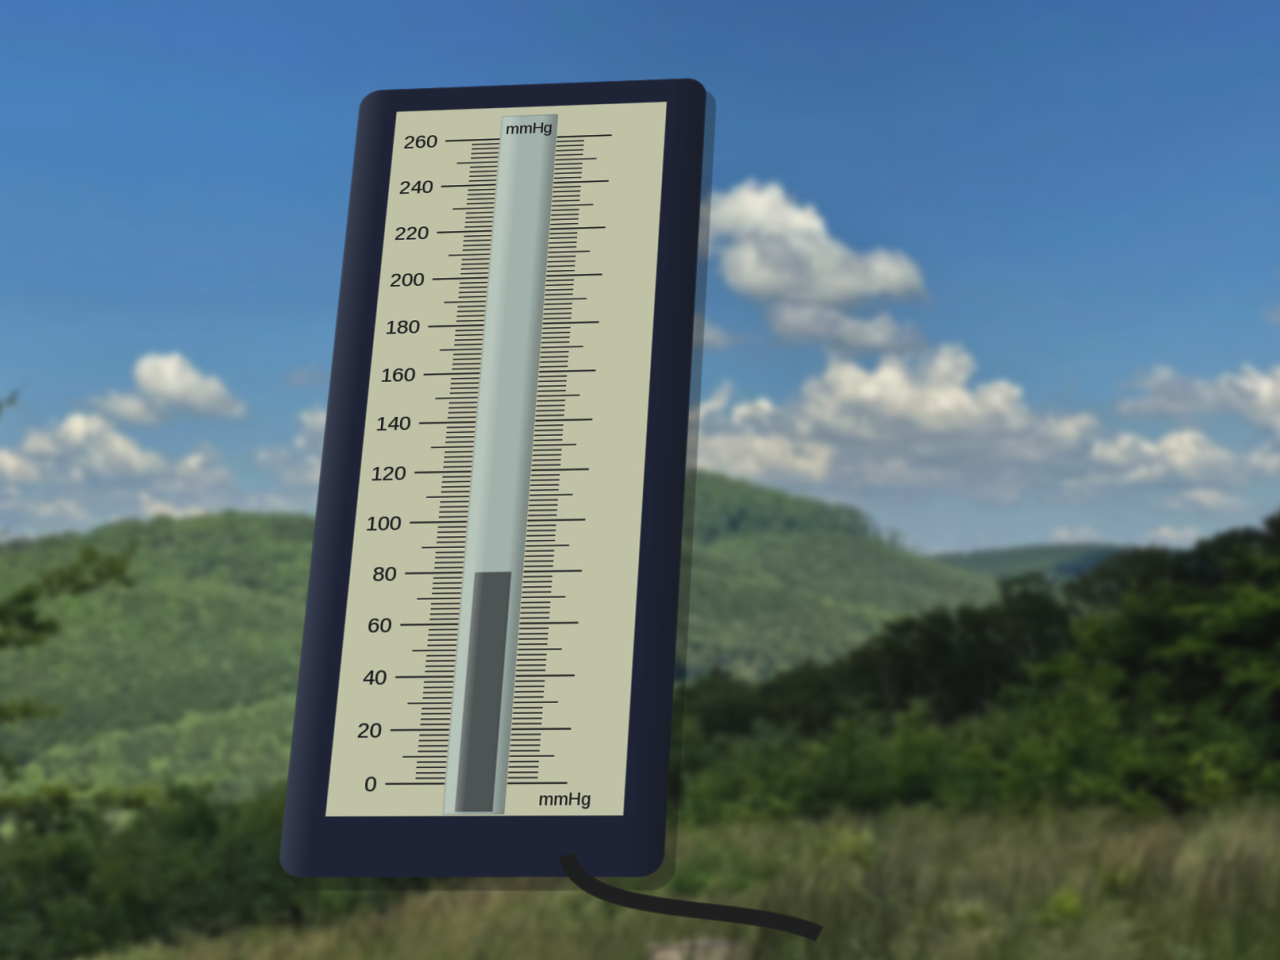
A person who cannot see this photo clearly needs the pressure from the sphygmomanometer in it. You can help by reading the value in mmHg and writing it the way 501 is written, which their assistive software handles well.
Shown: 80
